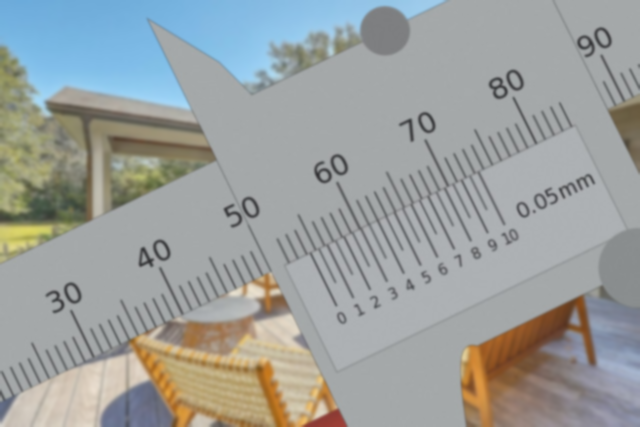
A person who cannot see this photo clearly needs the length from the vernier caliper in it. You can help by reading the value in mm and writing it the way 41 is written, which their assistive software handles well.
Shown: 54.4
